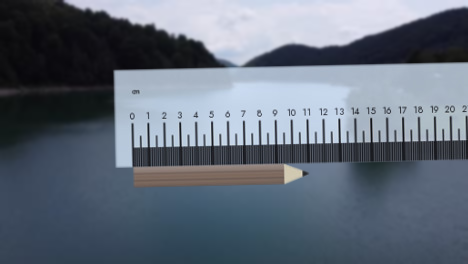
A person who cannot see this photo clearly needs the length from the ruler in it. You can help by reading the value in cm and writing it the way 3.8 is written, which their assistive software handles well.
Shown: 11
